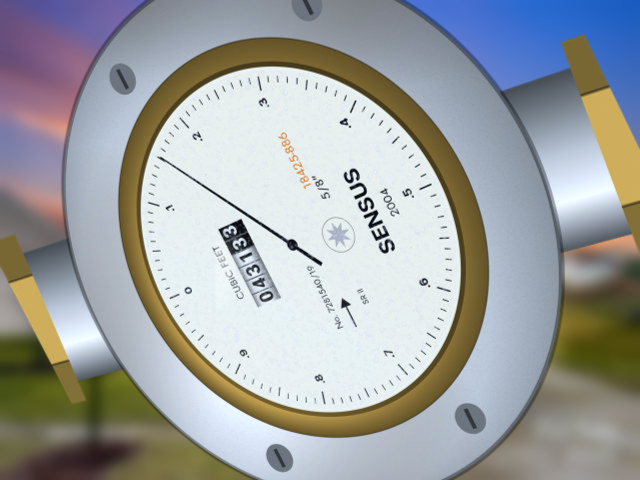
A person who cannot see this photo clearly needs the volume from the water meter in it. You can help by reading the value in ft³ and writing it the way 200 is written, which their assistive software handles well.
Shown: 43133.15
